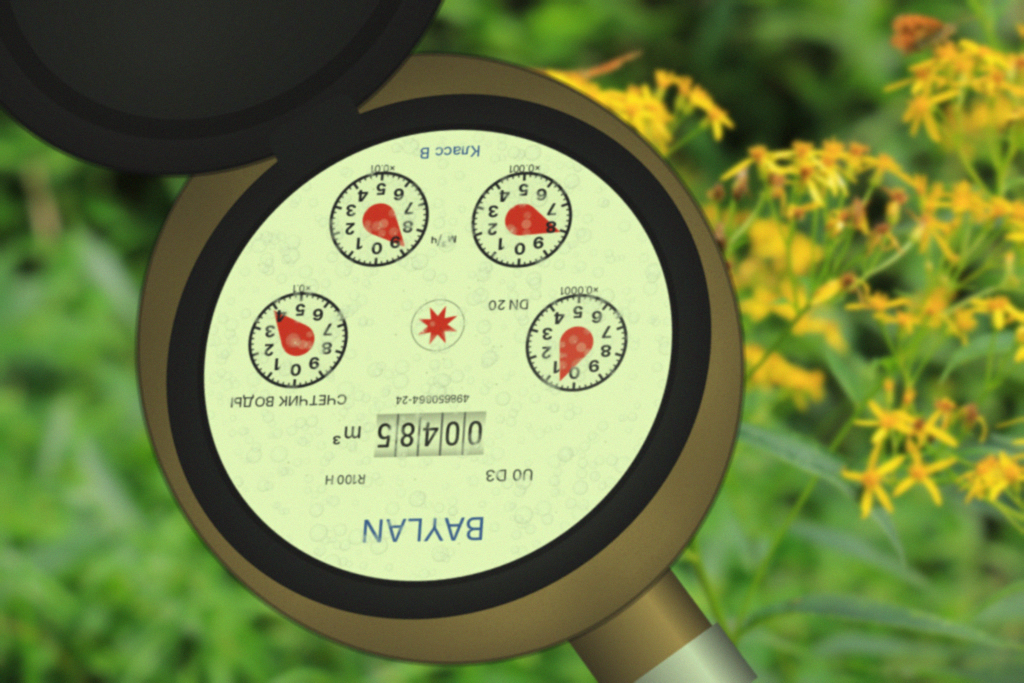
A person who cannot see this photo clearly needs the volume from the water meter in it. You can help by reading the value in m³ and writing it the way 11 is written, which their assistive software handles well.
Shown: 485.3880
